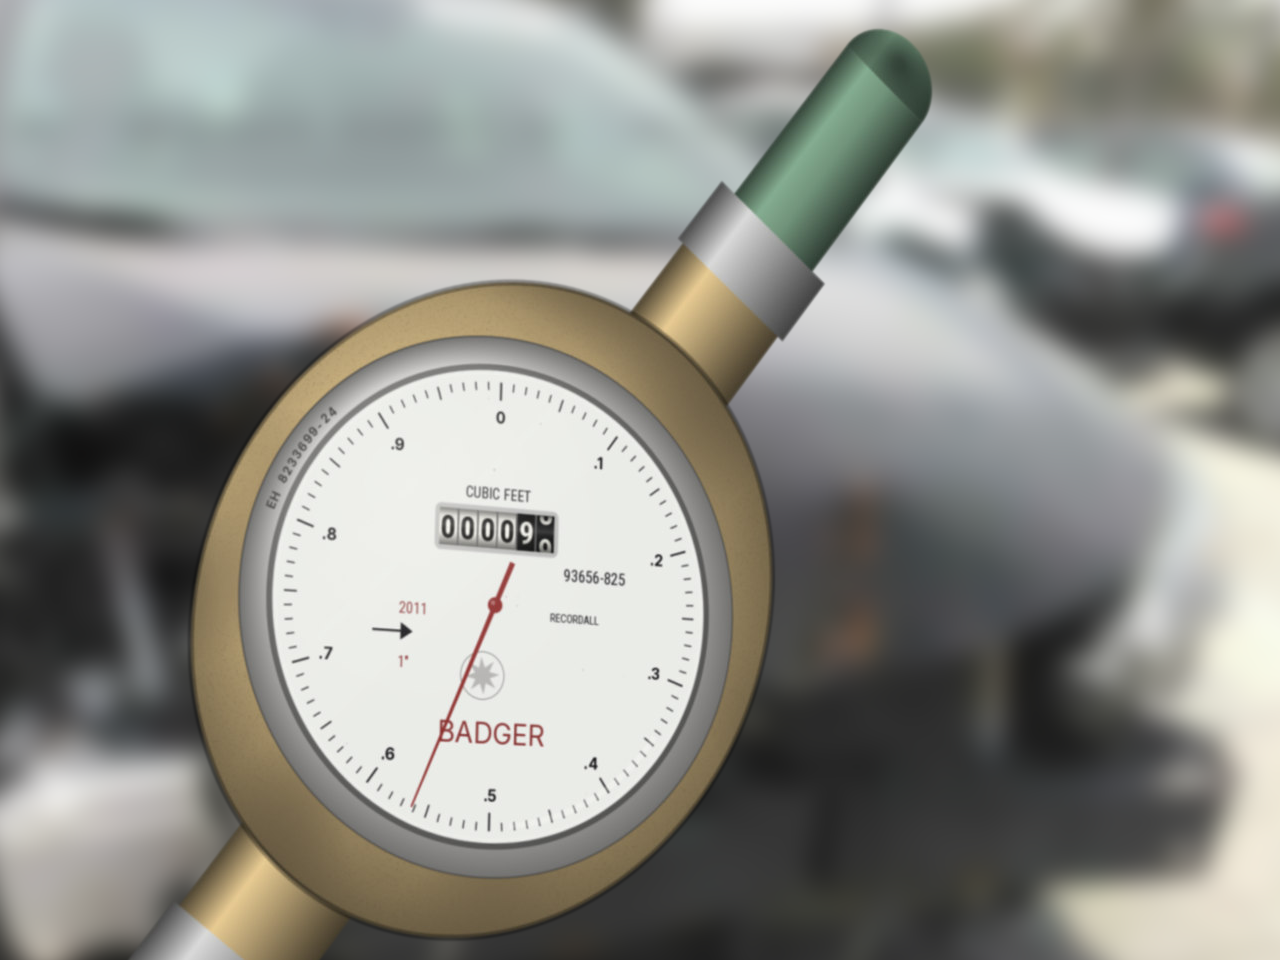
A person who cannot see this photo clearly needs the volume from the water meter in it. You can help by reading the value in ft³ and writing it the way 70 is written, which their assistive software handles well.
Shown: 98.56
